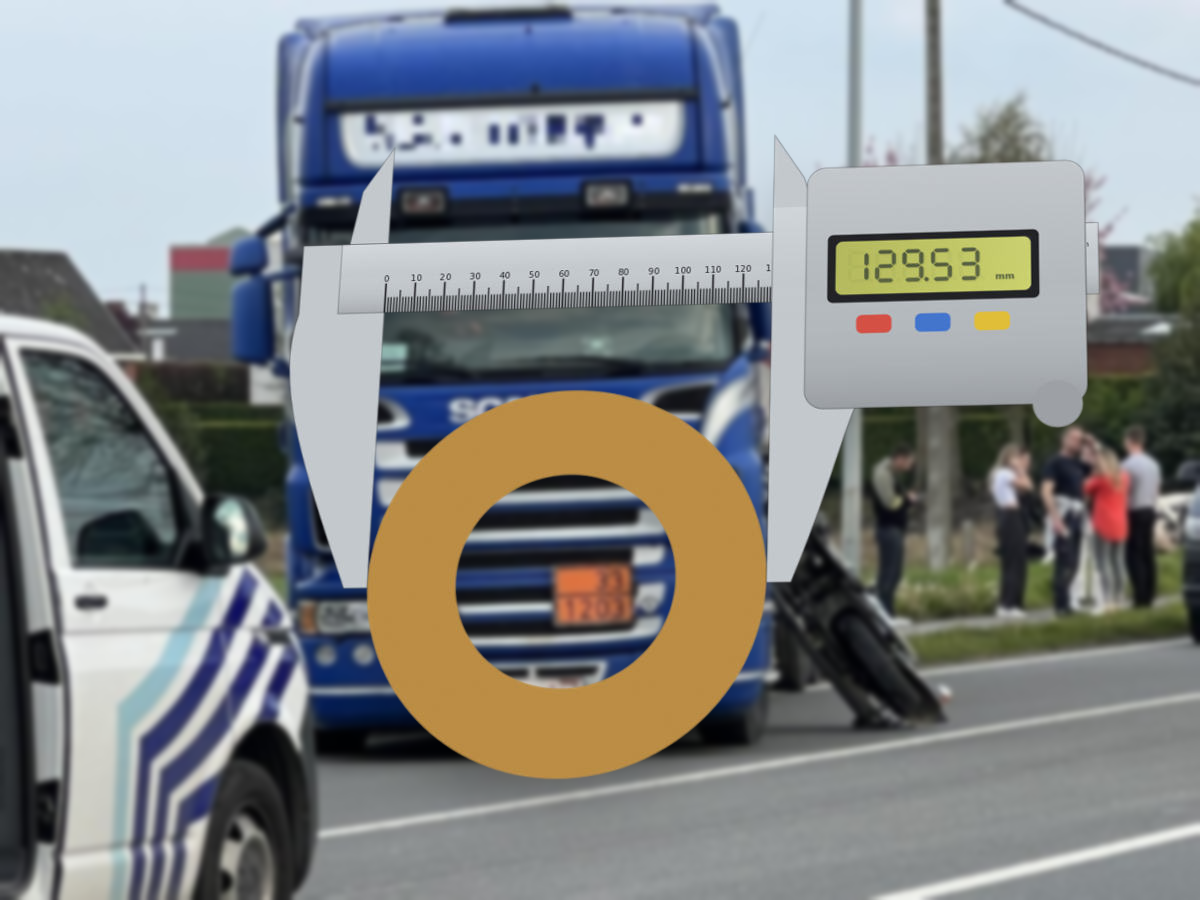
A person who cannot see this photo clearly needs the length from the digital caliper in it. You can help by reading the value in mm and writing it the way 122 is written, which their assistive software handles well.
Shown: 129.53
